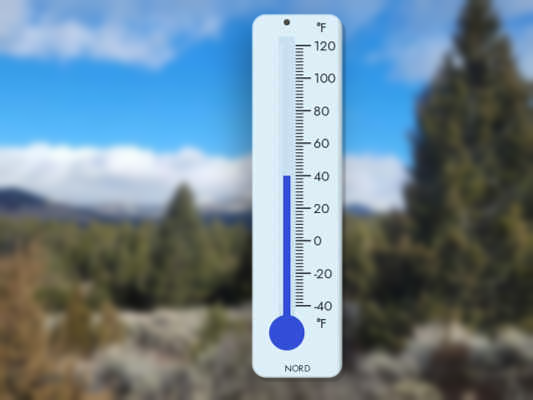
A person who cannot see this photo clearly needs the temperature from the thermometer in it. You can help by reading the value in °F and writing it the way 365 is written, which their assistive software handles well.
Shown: 40
